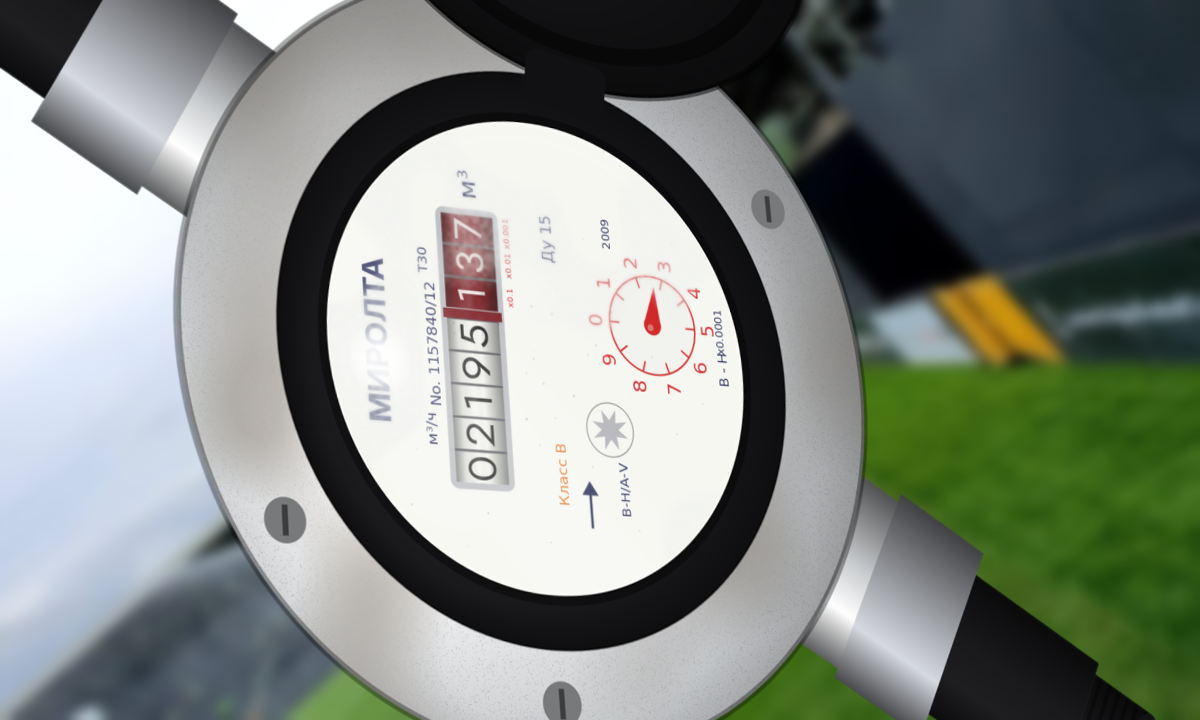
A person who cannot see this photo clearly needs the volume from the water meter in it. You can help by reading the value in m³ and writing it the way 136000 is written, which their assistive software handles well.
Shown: 2195.1372
